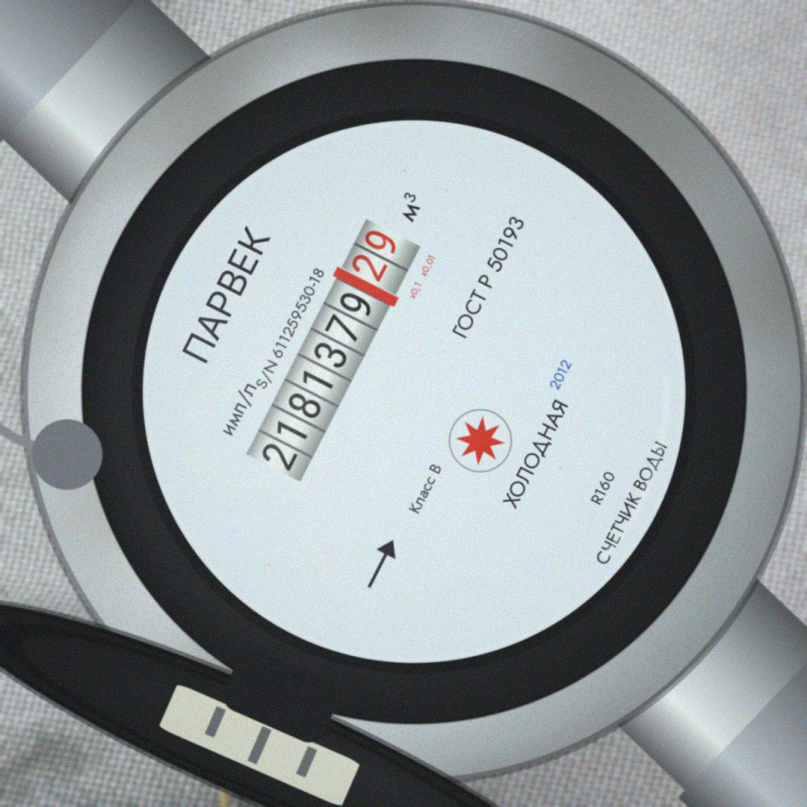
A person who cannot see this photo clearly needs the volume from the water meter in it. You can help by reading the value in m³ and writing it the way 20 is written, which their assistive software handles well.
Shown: 2181379.29
